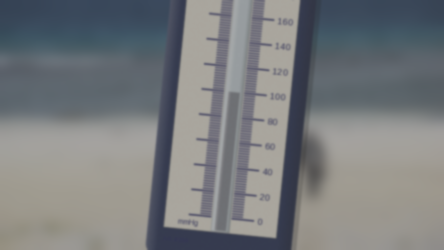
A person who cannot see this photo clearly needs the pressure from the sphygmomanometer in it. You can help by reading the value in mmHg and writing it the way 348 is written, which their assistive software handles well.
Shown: 100
